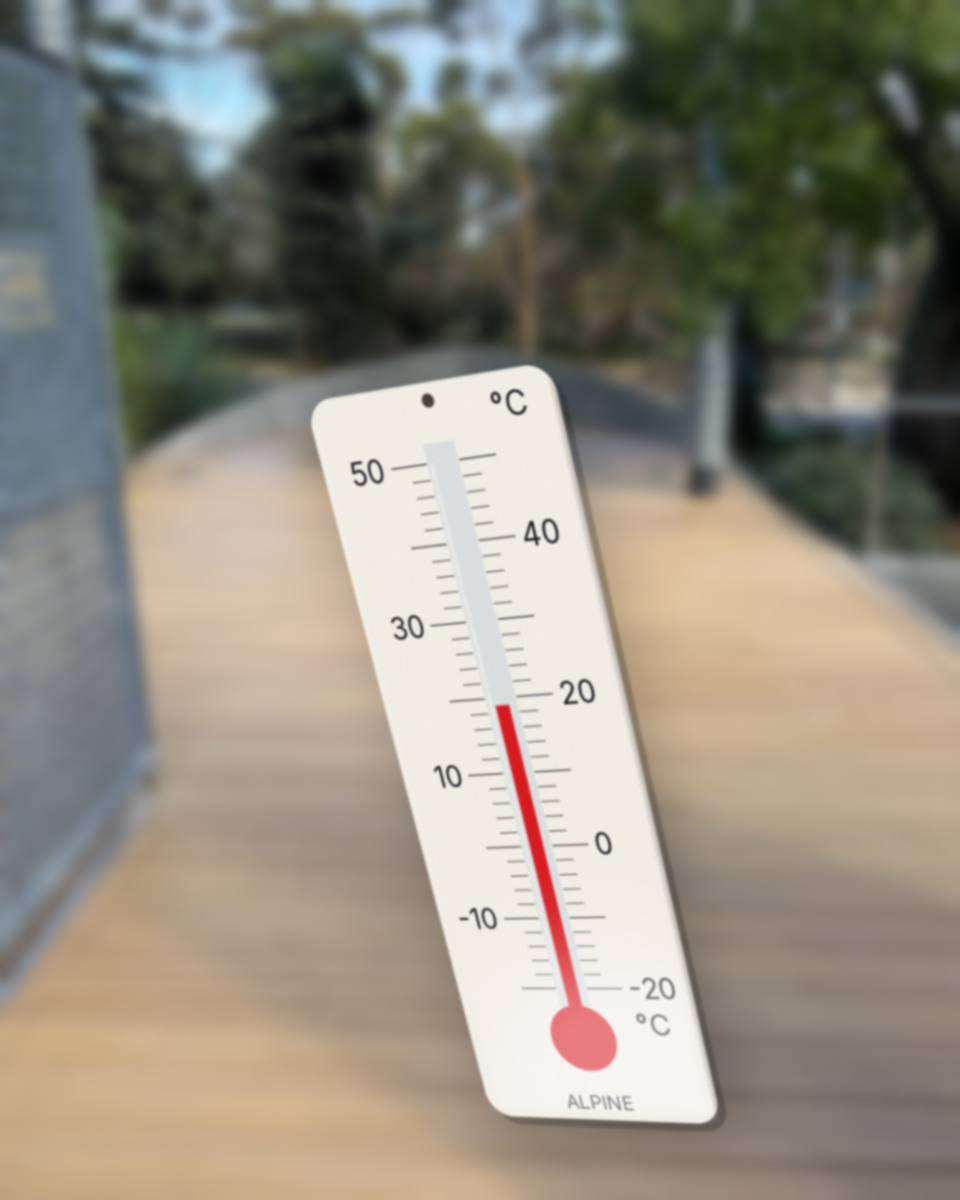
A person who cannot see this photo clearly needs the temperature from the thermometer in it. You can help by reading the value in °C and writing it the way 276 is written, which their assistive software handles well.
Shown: 19
